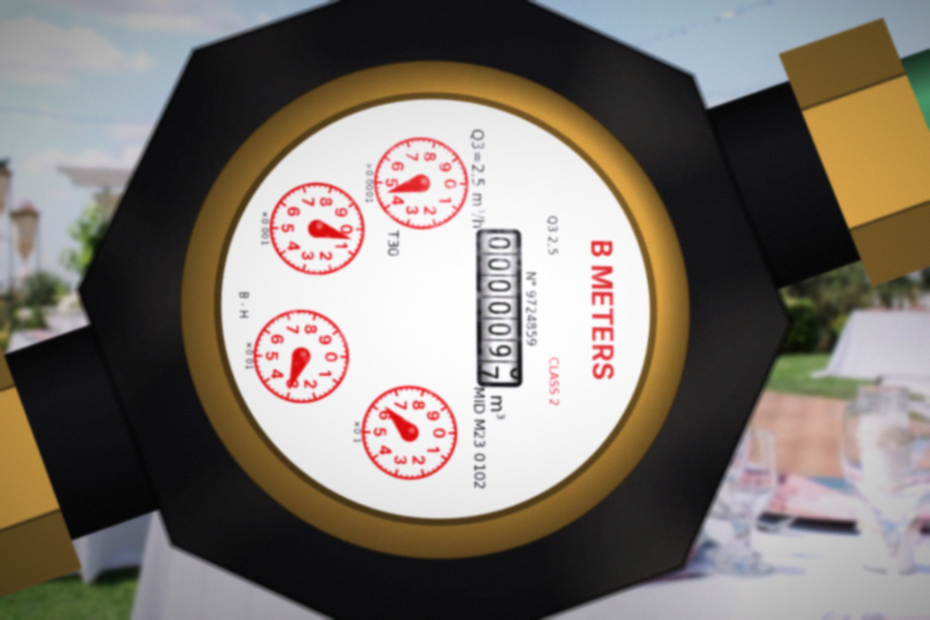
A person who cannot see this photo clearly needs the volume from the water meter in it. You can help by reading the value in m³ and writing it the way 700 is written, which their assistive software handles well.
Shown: 96.6304
